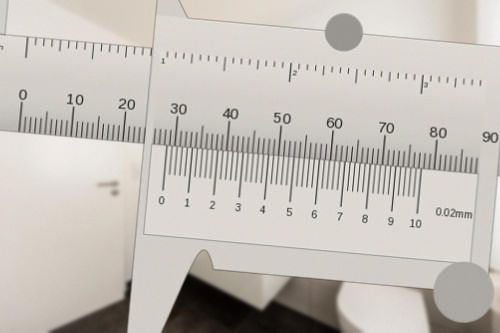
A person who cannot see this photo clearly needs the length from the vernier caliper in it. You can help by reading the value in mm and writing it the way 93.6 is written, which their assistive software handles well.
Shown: 28.5
